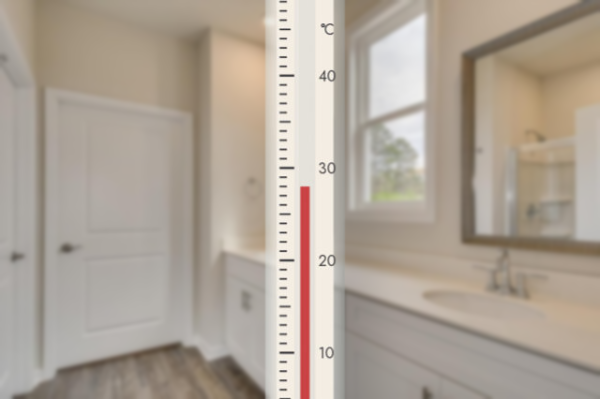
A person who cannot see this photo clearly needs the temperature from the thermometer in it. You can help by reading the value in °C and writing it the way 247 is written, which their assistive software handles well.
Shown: 28
